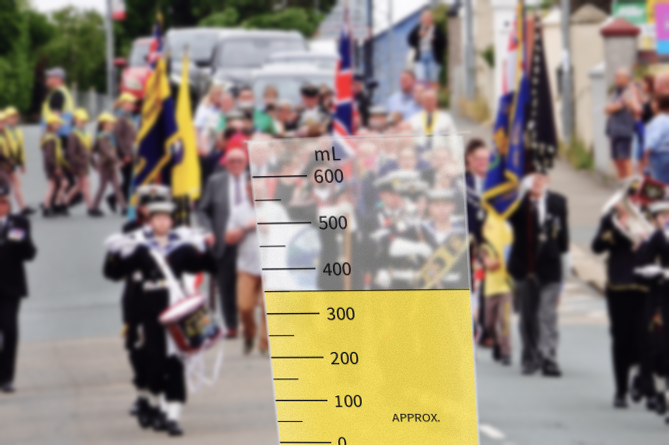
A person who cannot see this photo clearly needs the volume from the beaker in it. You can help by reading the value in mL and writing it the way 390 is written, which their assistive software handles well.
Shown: 350
